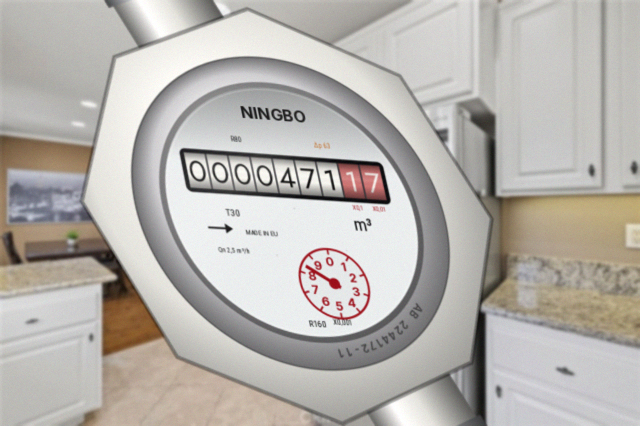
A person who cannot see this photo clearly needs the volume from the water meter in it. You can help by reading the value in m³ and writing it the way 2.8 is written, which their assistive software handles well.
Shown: 471.178
